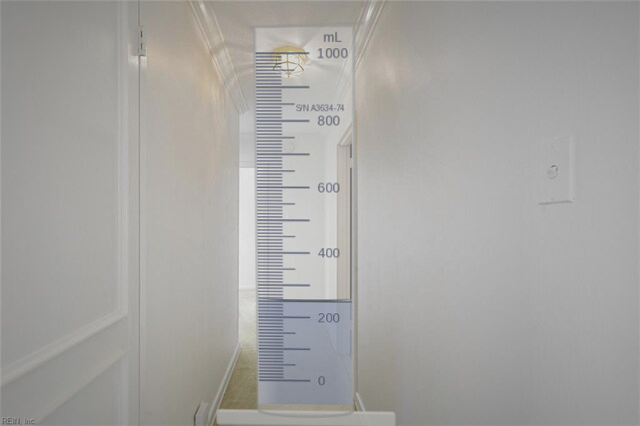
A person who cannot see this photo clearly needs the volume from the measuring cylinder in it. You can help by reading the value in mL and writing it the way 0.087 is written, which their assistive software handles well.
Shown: 250
